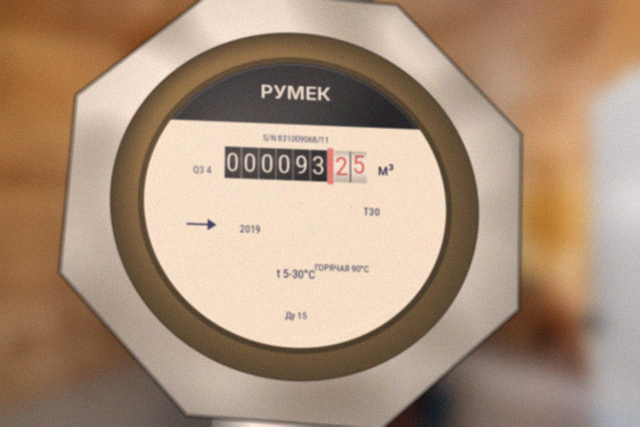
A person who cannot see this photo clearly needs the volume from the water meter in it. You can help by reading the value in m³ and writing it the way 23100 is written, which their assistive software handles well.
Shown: 93.25
